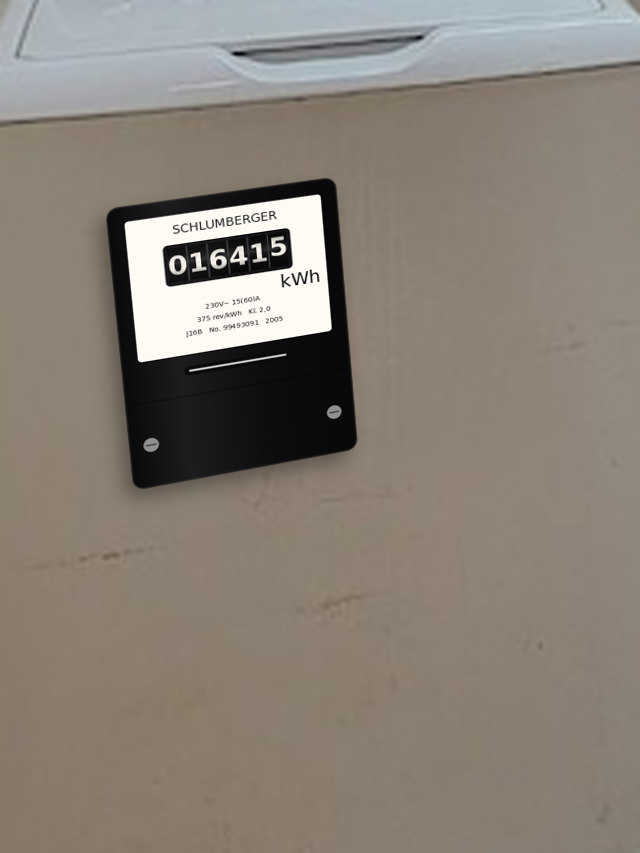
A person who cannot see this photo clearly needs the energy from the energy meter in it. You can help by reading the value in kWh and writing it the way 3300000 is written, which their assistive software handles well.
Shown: 16415
